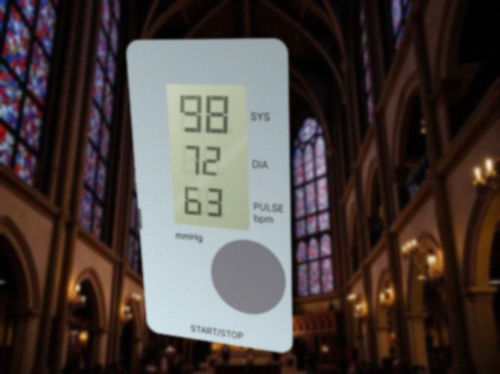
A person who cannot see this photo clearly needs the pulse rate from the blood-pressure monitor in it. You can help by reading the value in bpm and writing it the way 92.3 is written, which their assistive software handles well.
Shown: 63
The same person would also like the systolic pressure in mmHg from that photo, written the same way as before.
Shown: 98
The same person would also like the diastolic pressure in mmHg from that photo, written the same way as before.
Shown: 72
